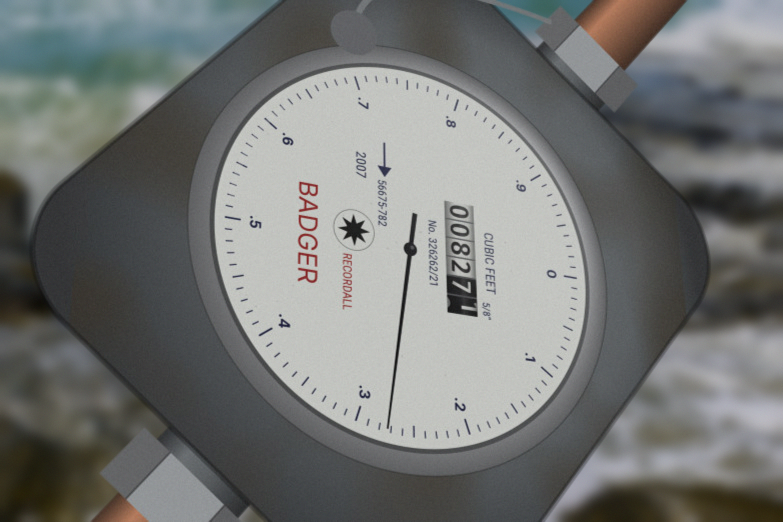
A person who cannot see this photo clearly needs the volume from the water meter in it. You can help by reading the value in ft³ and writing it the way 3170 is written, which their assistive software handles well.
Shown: 8271.27
